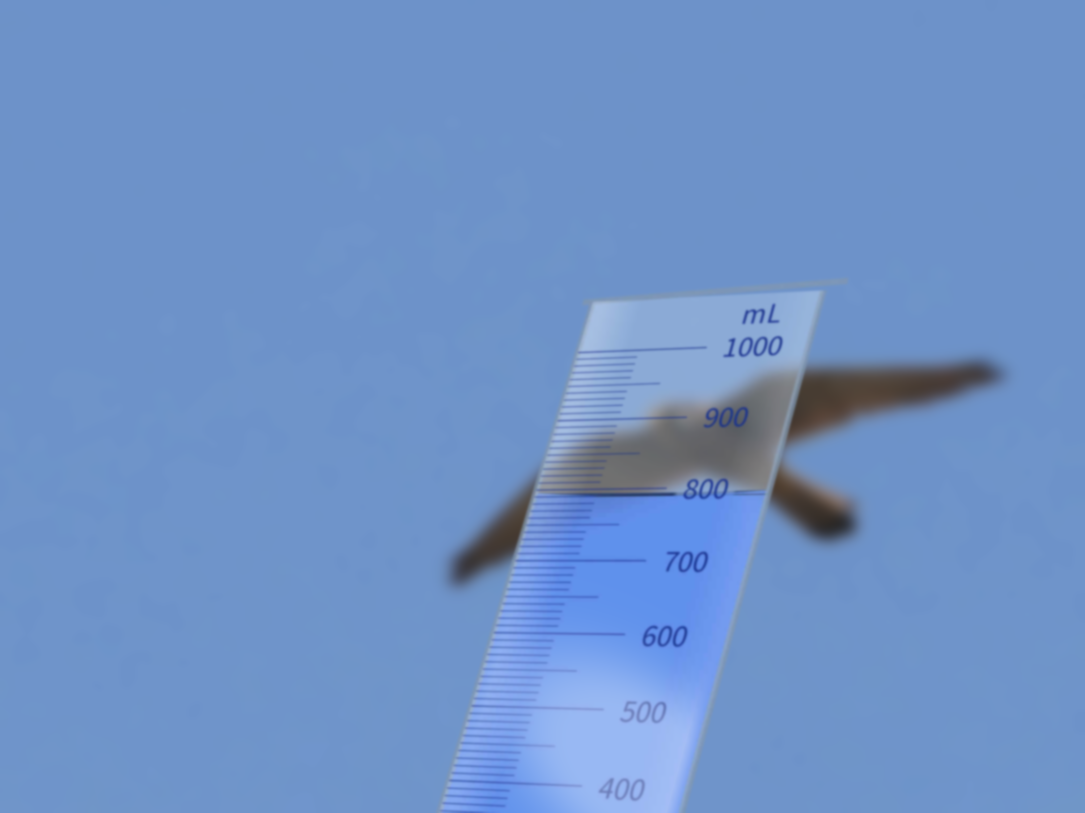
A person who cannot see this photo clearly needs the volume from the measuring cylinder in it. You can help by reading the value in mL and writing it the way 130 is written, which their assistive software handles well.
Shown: 790
